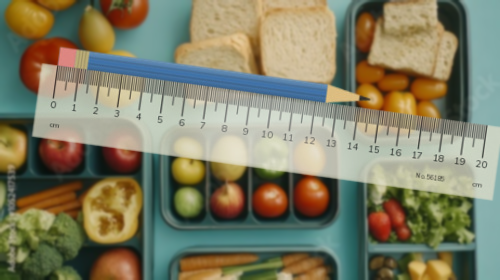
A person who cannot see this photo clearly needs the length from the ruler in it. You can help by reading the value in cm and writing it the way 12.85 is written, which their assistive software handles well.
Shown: 14.5
